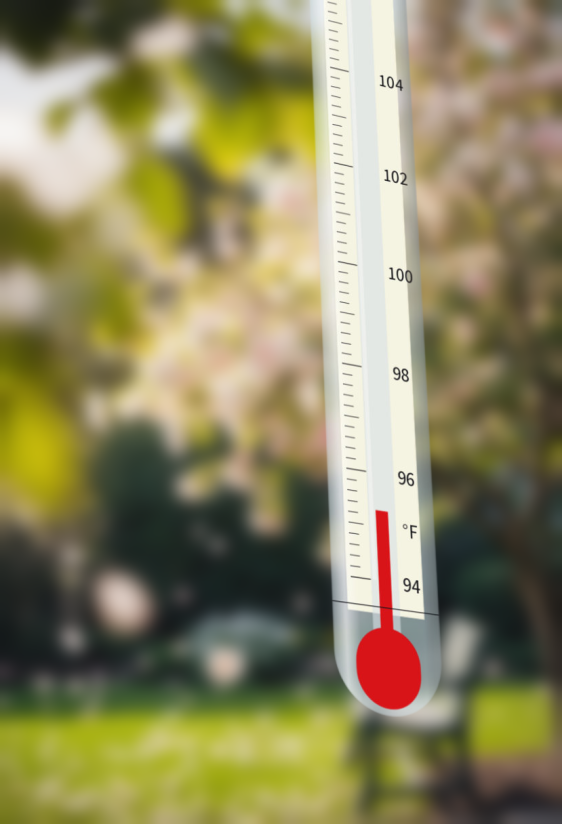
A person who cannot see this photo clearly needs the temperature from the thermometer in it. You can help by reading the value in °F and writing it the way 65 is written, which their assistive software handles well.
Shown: 95.3
